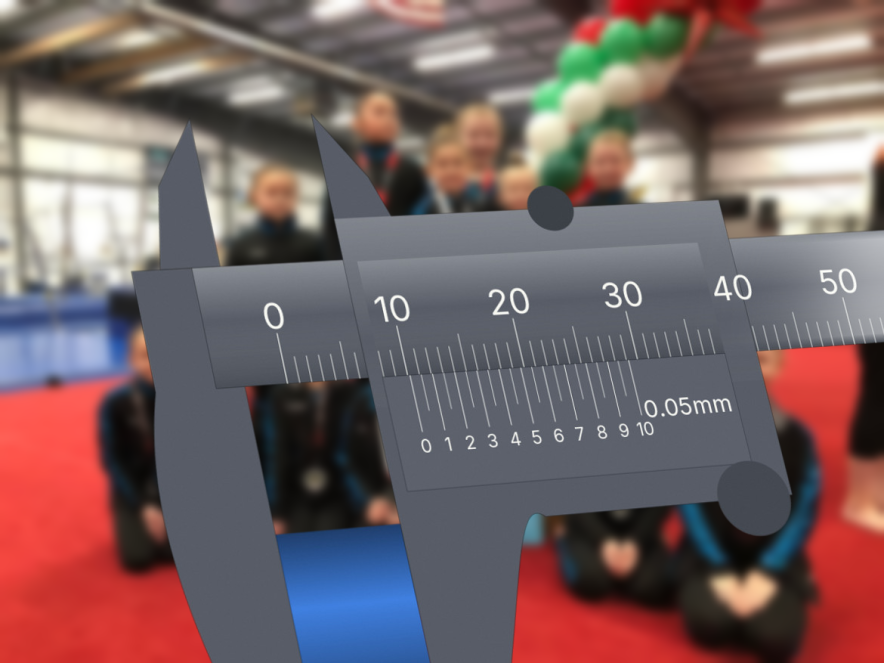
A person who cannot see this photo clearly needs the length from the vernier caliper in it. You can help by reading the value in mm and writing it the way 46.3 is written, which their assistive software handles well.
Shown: 10.2
